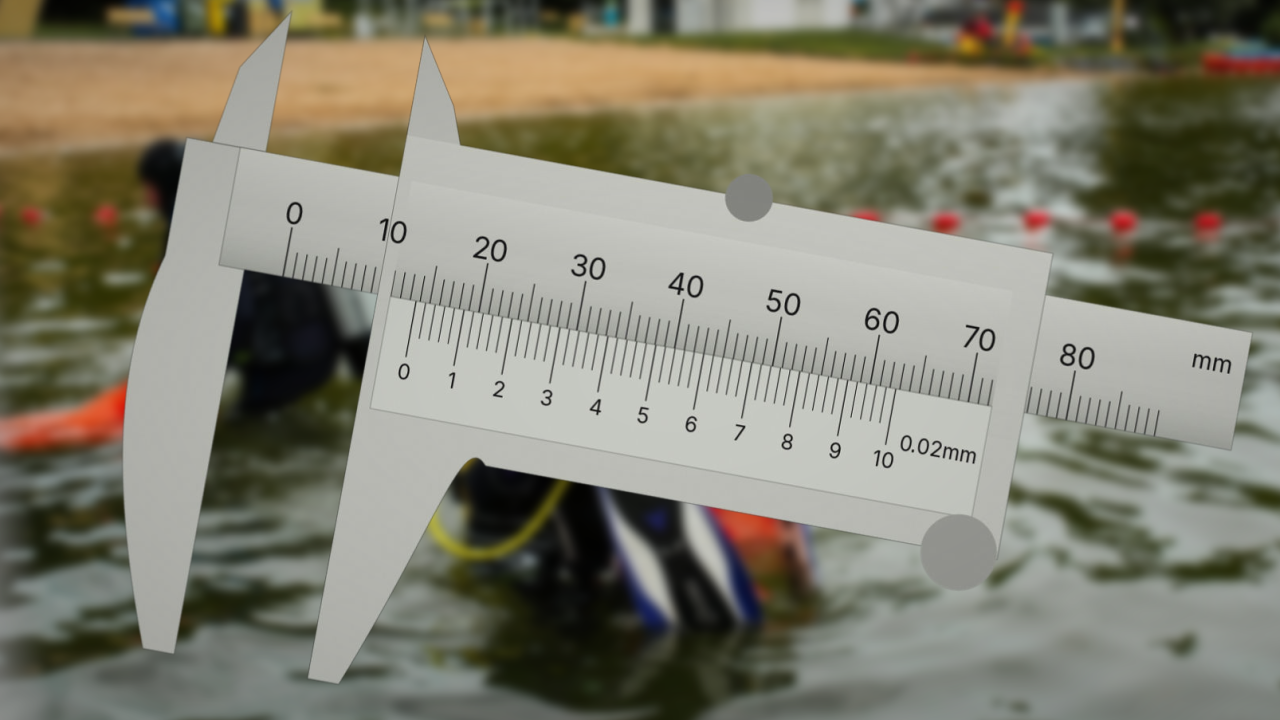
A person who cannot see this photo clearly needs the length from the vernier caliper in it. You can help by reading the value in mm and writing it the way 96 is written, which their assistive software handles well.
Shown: 13.6
